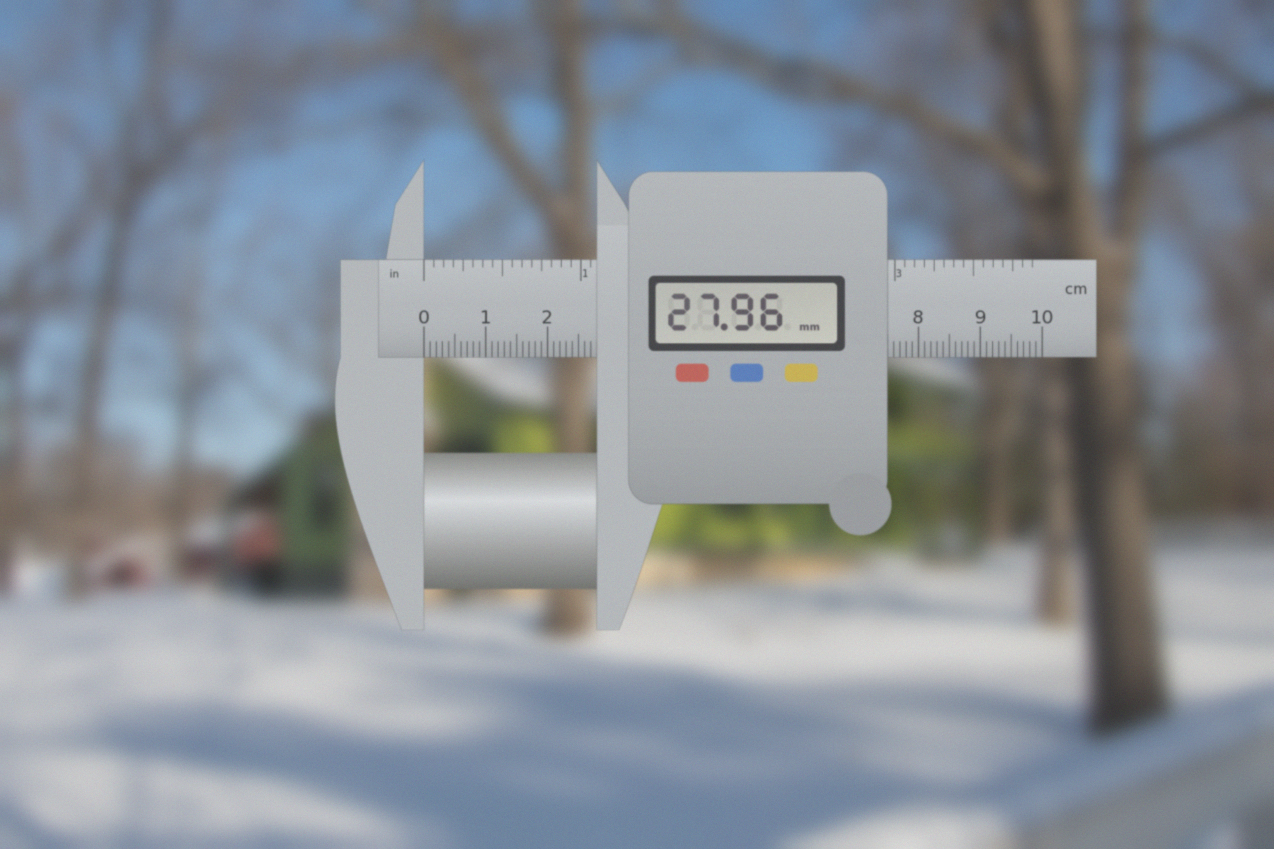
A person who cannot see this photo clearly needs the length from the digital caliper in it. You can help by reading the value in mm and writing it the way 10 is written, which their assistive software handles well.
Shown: 27.96
